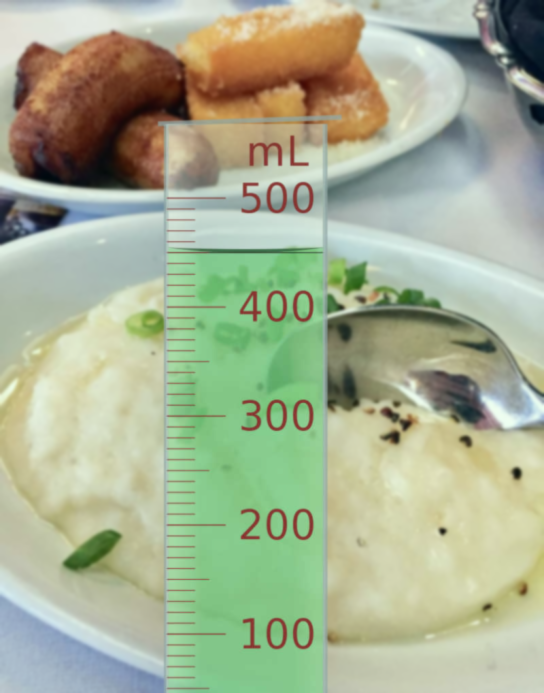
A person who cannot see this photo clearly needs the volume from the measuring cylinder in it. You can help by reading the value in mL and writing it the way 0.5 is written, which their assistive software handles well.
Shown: 450
